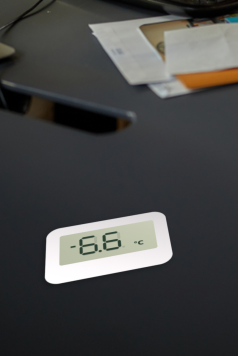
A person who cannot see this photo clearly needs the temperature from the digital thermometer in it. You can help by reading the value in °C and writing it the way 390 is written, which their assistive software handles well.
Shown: -6.6
